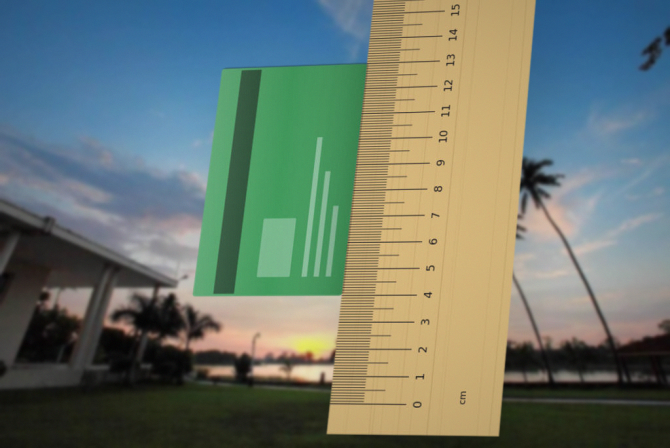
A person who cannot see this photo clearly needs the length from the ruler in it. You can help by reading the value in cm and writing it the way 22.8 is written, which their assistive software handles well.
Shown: 9
